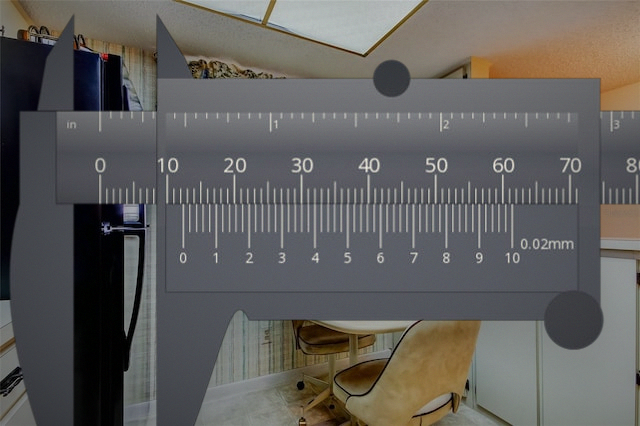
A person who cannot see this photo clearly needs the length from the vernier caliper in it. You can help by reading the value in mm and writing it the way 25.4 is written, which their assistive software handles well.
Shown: 12.4
